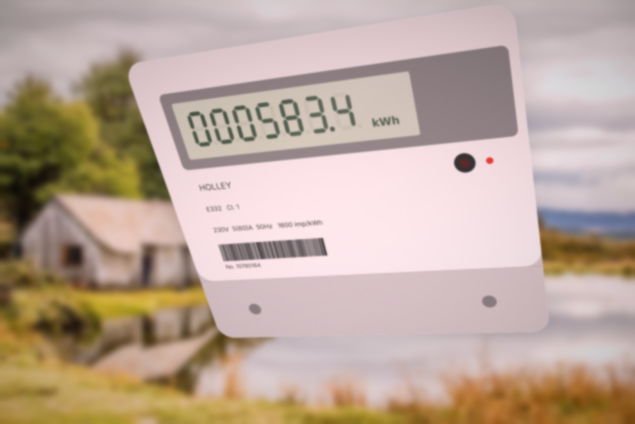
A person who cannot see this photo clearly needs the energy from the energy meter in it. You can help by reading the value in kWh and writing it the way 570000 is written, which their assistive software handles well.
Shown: 583.4
